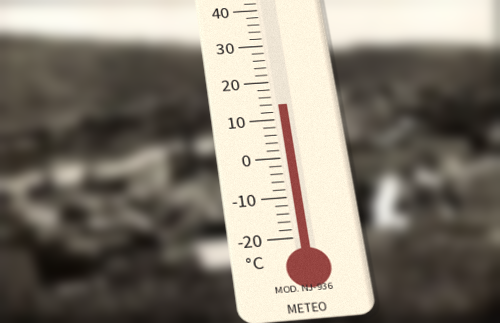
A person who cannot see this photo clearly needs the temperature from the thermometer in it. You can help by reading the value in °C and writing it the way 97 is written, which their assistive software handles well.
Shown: 14
